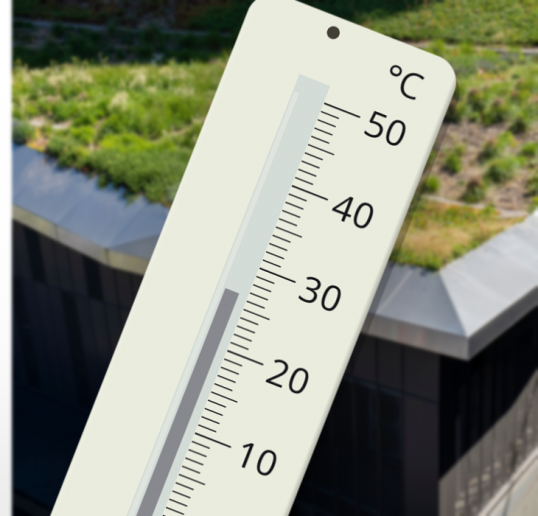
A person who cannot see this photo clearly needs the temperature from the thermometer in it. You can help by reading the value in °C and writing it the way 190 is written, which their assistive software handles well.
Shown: 26.5
